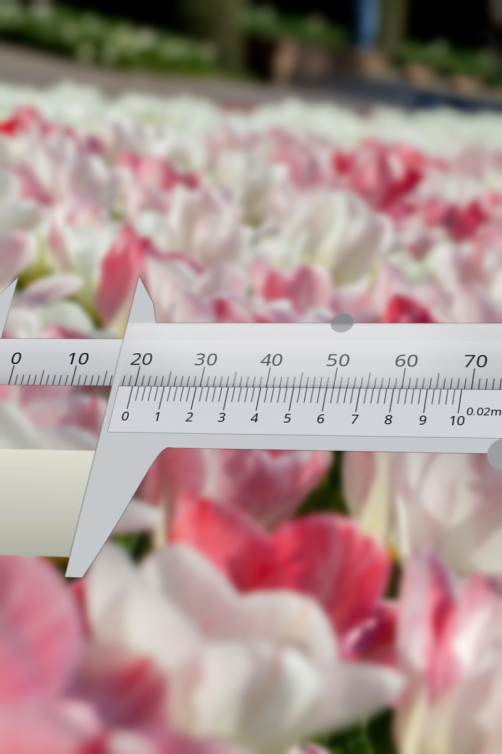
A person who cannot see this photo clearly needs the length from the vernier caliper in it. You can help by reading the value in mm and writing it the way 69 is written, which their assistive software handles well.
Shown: 19.6
